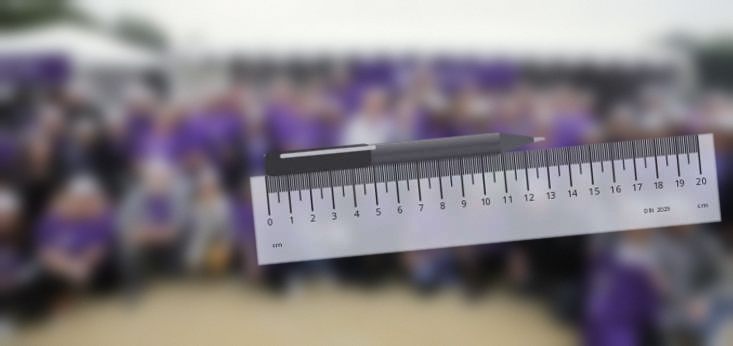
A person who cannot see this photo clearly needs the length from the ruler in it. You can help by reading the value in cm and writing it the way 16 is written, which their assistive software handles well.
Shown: 13
